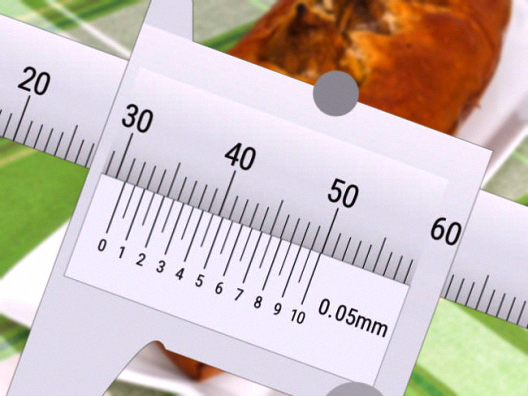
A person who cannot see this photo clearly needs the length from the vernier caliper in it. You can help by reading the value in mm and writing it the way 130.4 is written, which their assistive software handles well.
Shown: 30.9
